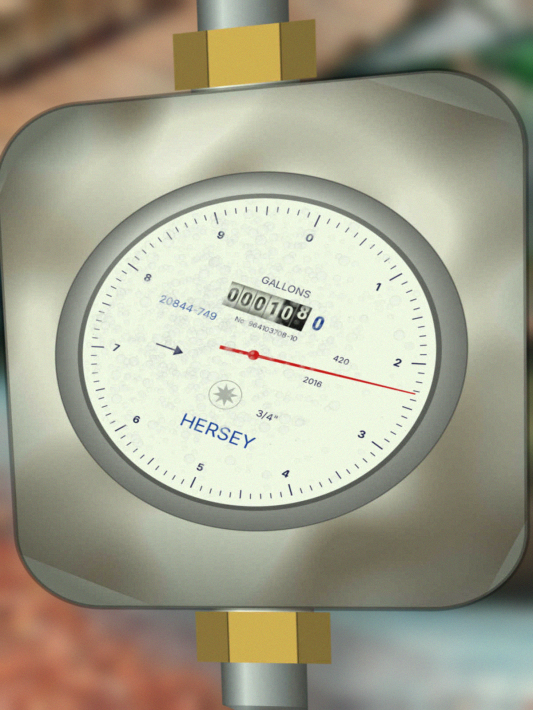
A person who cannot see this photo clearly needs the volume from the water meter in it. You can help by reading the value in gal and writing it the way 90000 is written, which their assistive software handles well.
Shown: 1082.3
